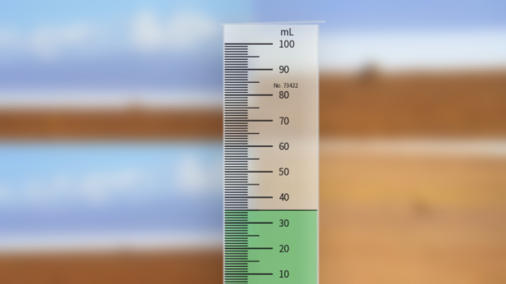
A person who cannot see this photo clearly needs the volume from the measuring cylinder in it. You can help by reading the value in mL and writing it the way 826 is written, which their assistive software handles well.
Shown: 35
